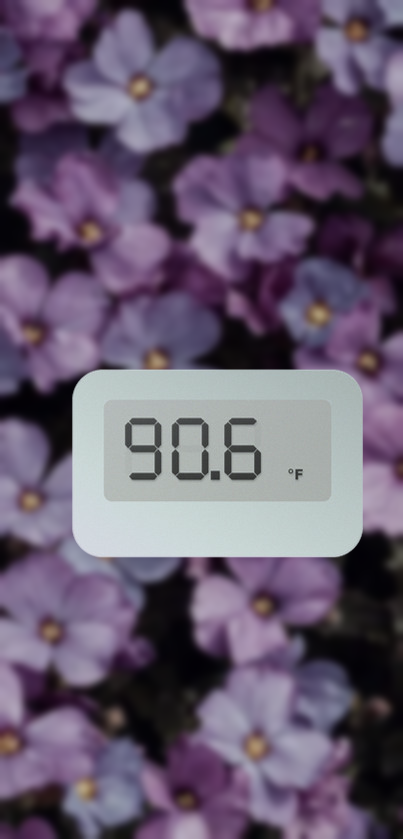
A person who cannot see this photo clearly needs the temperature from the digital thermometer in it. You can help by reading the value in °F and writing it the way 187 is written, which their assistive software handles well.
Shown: 90.6
